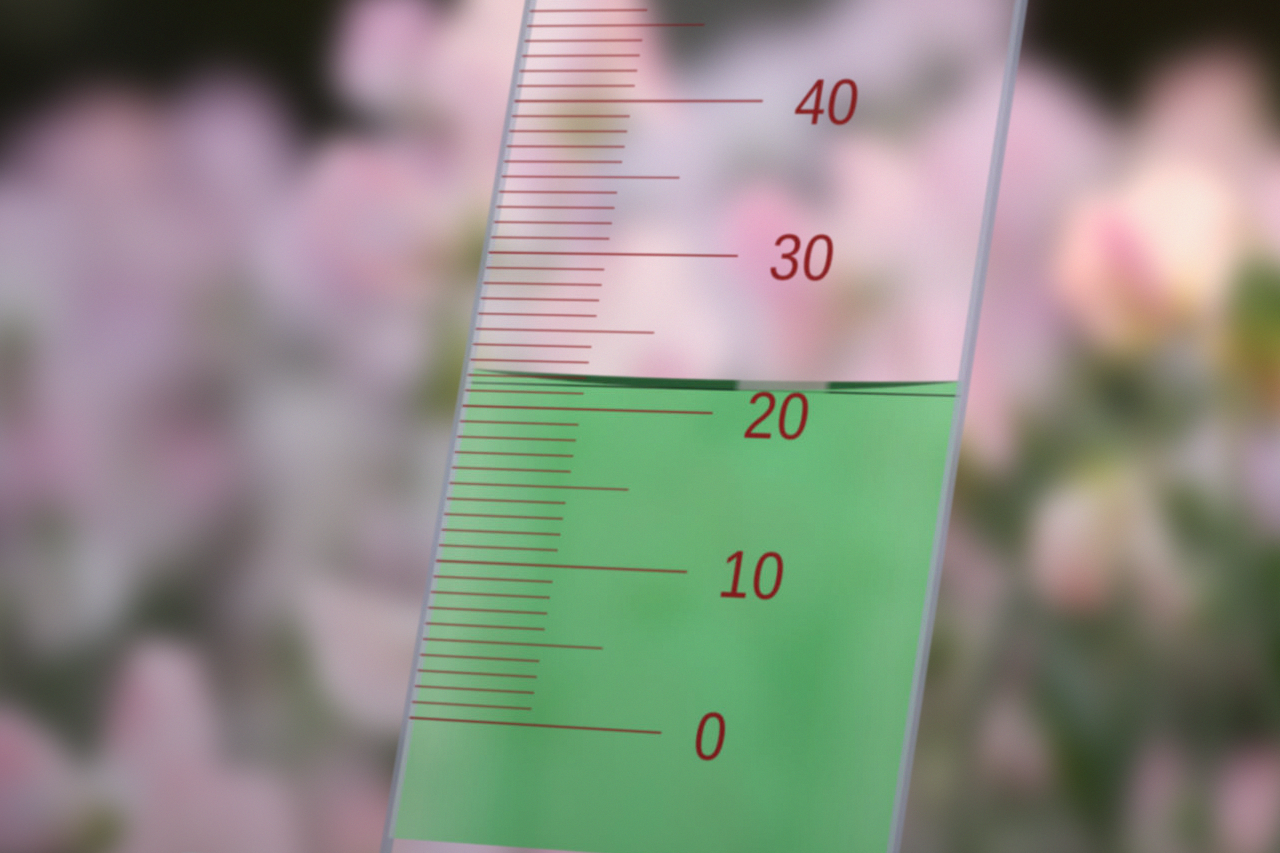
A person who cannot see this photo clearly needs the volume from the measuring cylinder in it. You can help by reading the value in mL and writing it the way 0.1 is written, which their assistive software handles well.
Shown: 21.5
